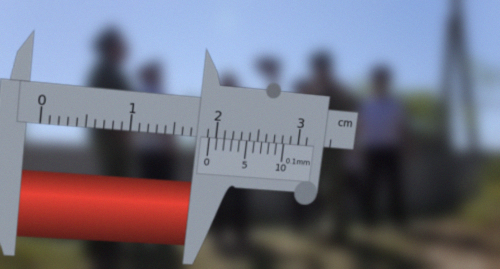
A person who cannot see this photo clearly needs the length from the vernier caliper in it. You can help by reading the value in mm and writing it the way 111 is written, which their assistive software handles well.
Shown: 19.2
